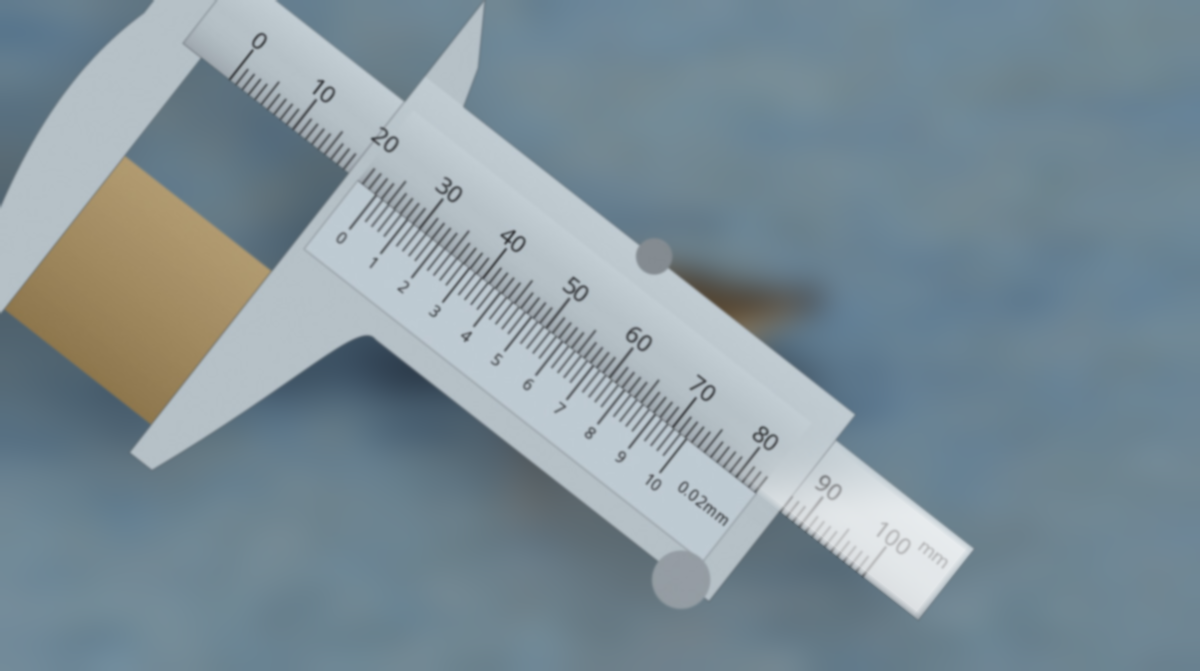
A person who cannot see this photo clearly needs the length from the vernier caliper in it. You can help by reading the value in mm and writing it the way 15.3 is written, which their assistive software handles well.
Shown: 23.2
